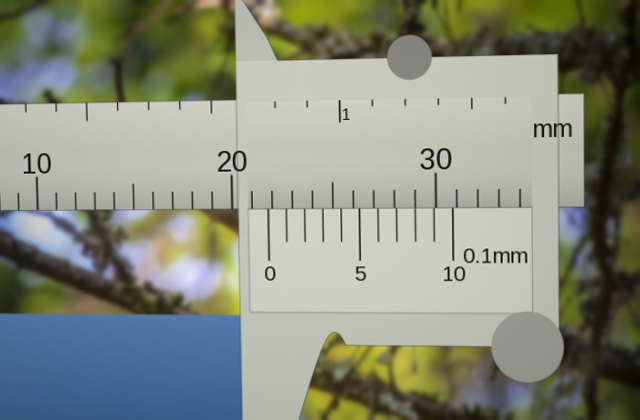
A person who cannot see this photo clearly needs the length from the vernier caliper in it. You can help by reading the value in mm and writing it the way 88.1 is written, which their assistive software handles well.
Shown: 21.8
